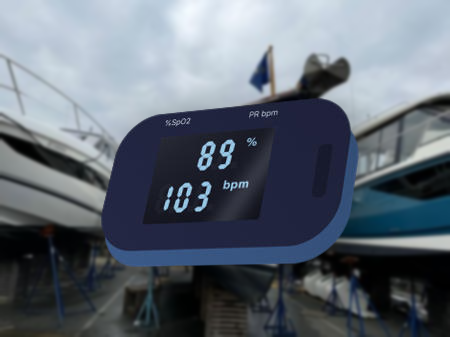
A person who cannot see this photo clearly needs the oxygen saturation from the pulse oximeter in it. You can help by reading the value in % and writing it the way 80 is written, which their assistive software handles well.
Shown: 89
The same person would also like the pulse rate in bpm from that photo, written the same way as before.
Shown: 103
